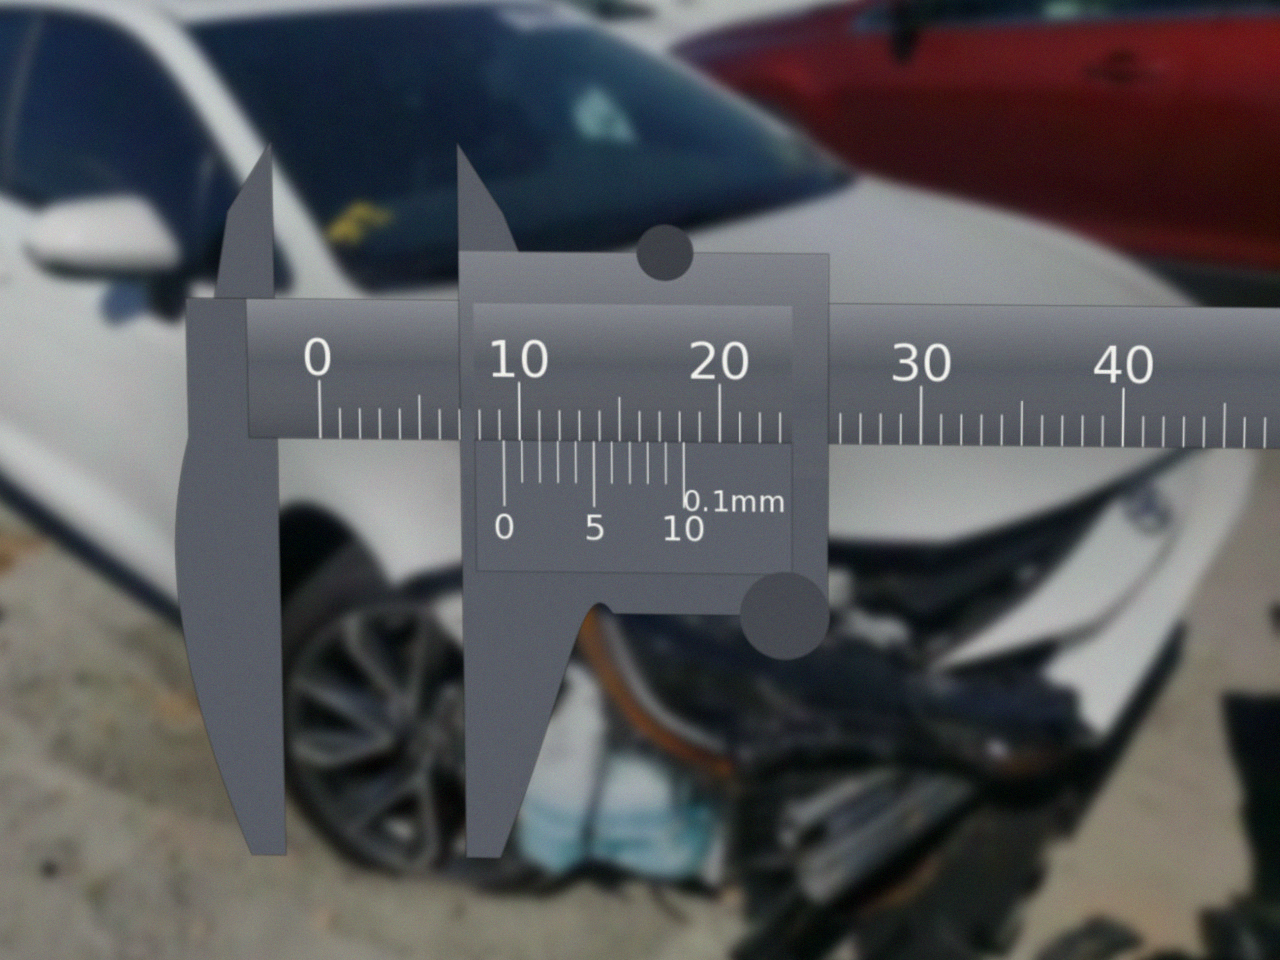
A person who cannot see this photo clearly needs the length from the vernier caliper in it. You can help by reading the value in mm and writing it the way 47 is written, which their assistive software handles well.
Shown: 9.2
